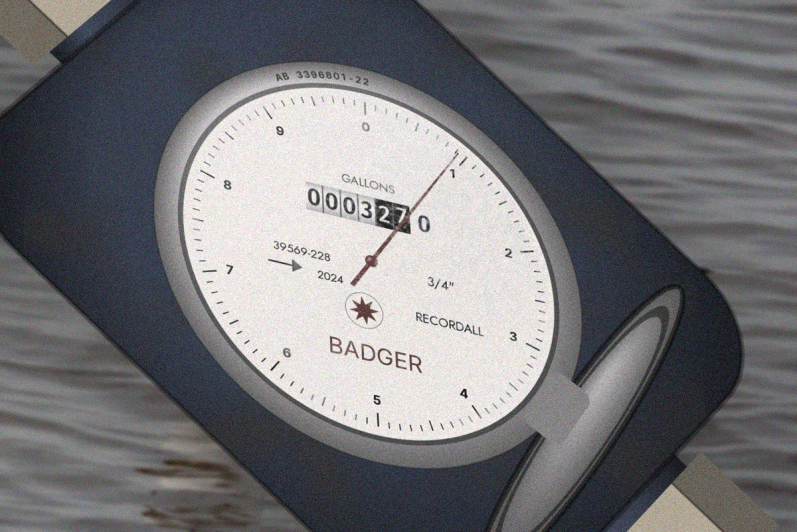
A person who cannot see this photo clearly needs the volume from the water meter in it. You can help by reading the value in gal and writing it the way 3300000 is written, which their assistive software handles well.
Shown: 3270.9
